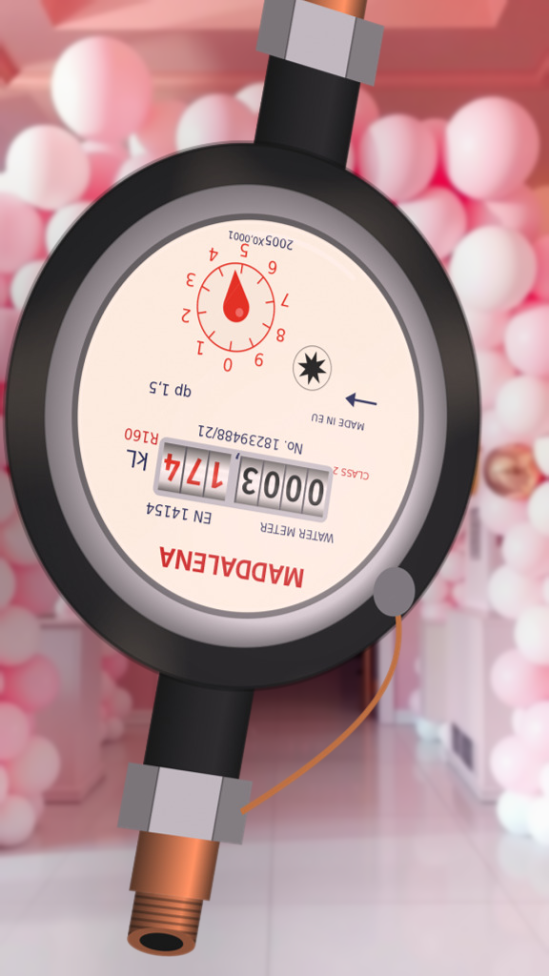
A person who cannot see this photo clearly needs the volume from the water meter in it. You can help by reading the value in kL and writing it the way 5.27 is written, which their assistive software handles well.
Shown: 3.1744
